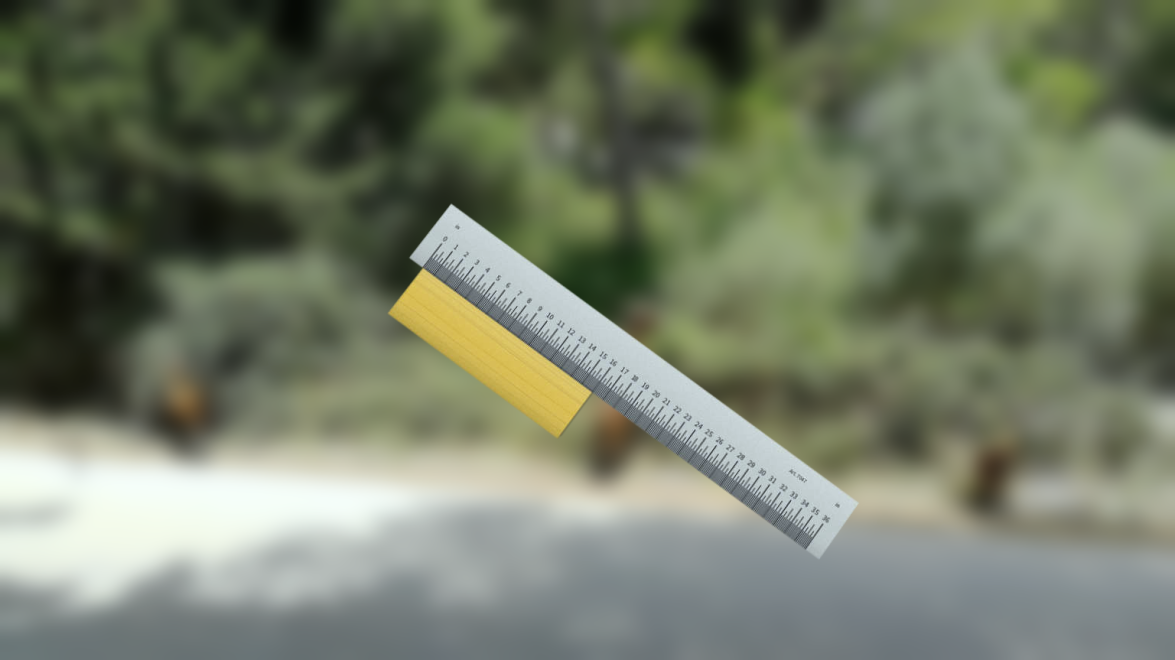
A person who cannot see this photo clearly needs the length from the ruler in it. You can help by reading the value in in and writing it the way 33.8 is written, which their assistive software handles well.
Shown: 16
